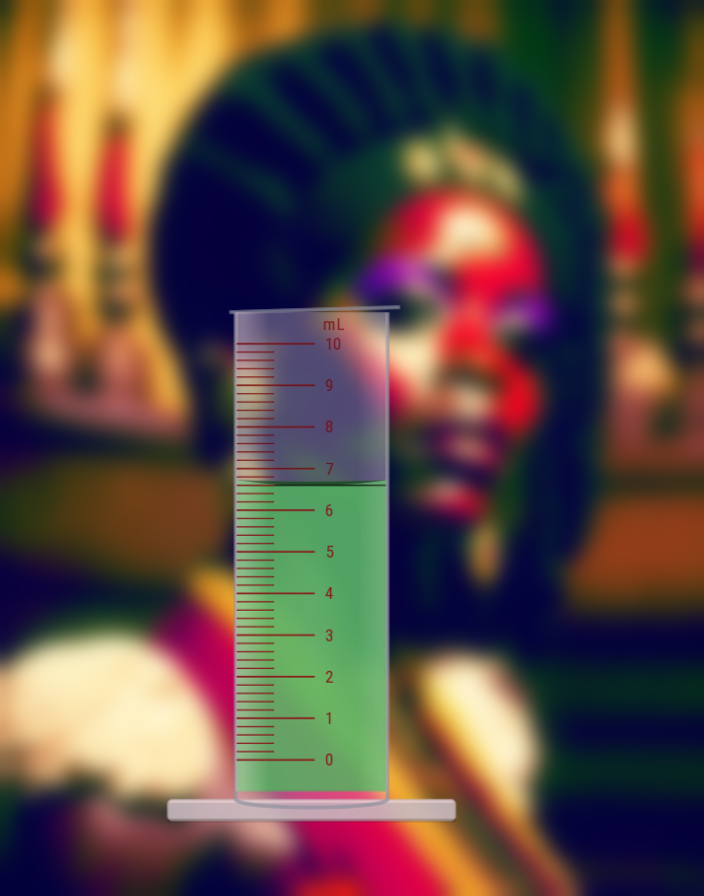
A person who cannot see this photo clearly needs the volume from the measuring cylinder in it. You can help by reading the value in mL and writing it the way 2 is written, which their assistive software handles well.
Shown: 6.6
